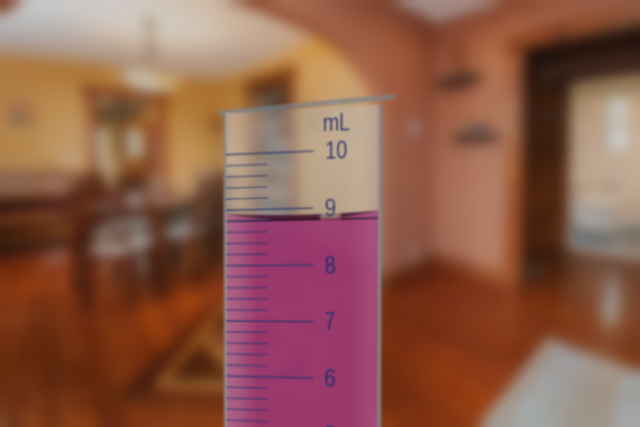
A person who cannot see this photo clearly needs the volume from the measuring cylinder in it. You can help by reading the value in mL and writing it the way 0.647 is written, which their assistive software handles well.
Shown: 8.8
